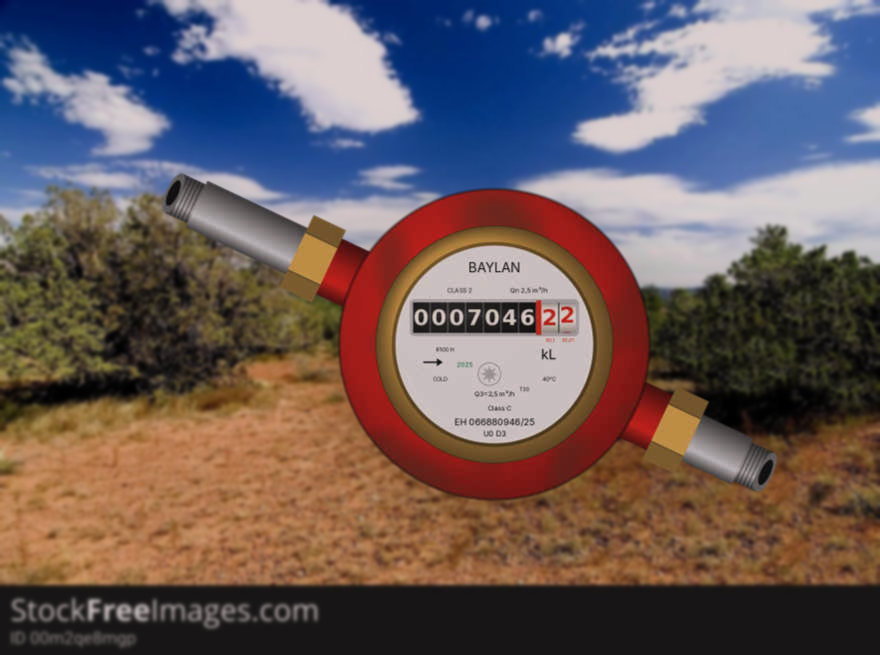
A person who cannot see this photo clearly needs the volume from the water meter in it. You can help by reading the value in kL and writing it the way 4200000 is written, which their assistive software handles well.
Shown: 7046.22
